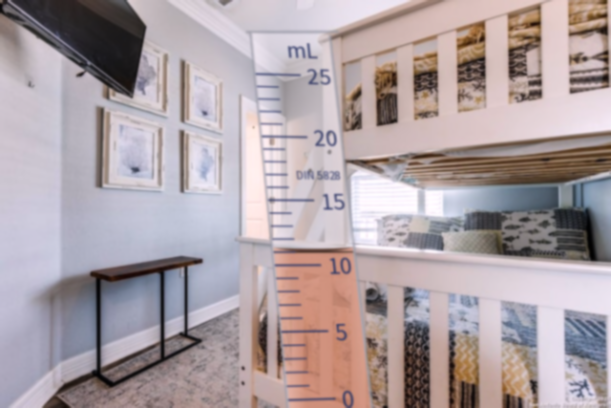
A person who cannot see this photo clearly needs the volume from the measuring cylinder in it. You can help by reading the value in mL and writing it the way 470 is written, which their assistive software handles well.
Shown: 11
